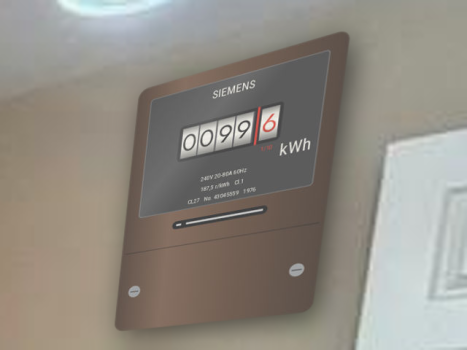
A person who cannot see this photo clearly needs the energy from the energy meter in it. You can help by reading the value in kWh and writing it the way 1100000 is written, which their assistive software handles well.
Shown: 99.6
